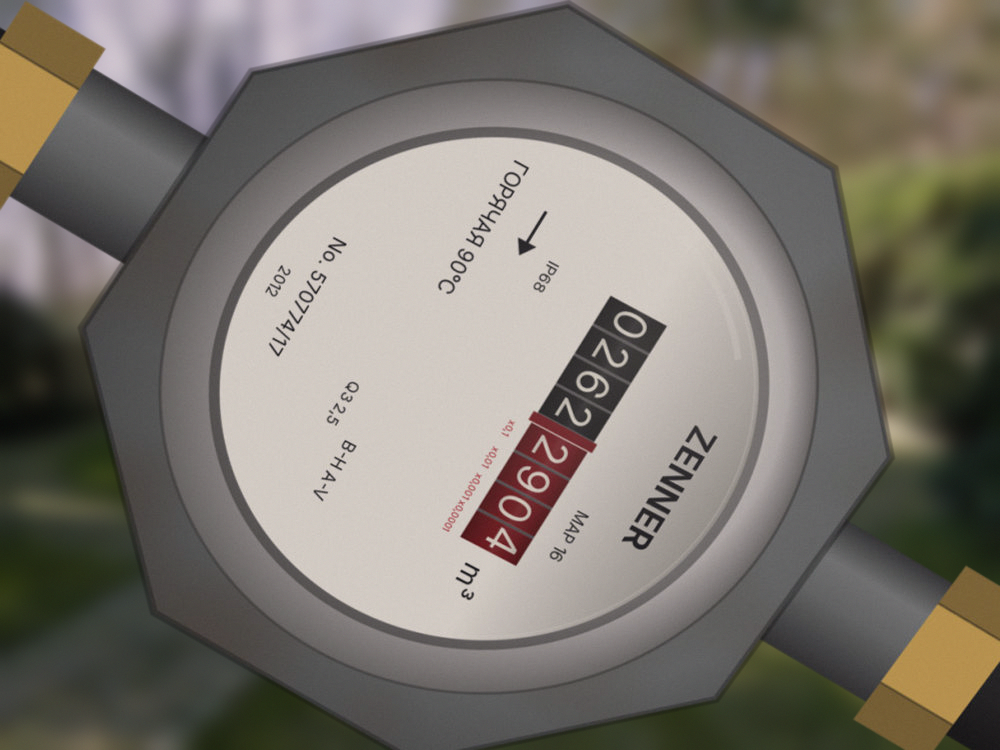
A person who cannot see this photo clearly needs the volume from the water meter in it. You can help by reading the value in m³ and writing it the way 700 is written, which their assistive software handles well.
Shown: 262.2904
